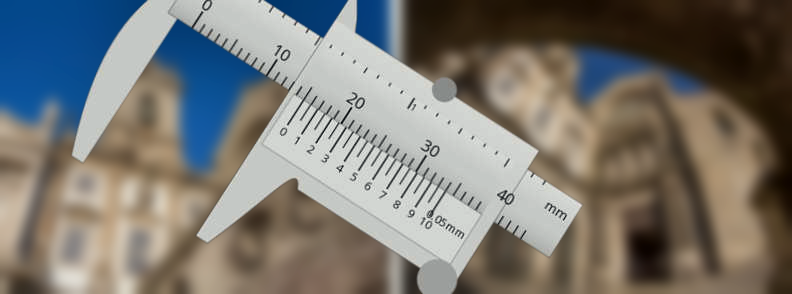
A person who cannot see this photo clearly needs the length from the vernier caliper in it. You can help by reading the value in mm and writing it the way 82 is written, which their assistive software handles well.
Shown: 15.0
